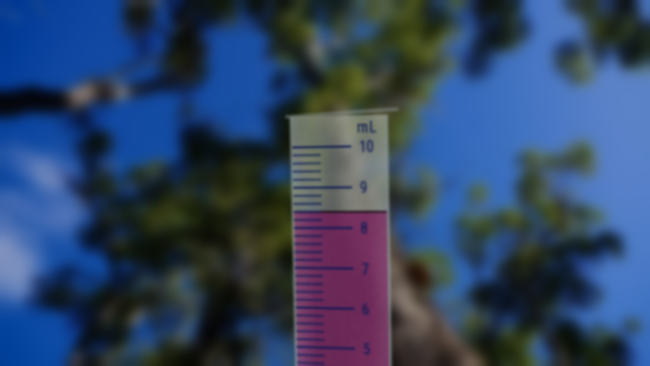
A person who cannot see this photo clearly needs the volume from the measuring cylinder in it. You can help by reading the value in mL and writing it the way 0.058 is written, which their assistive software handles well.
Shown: 8.4
